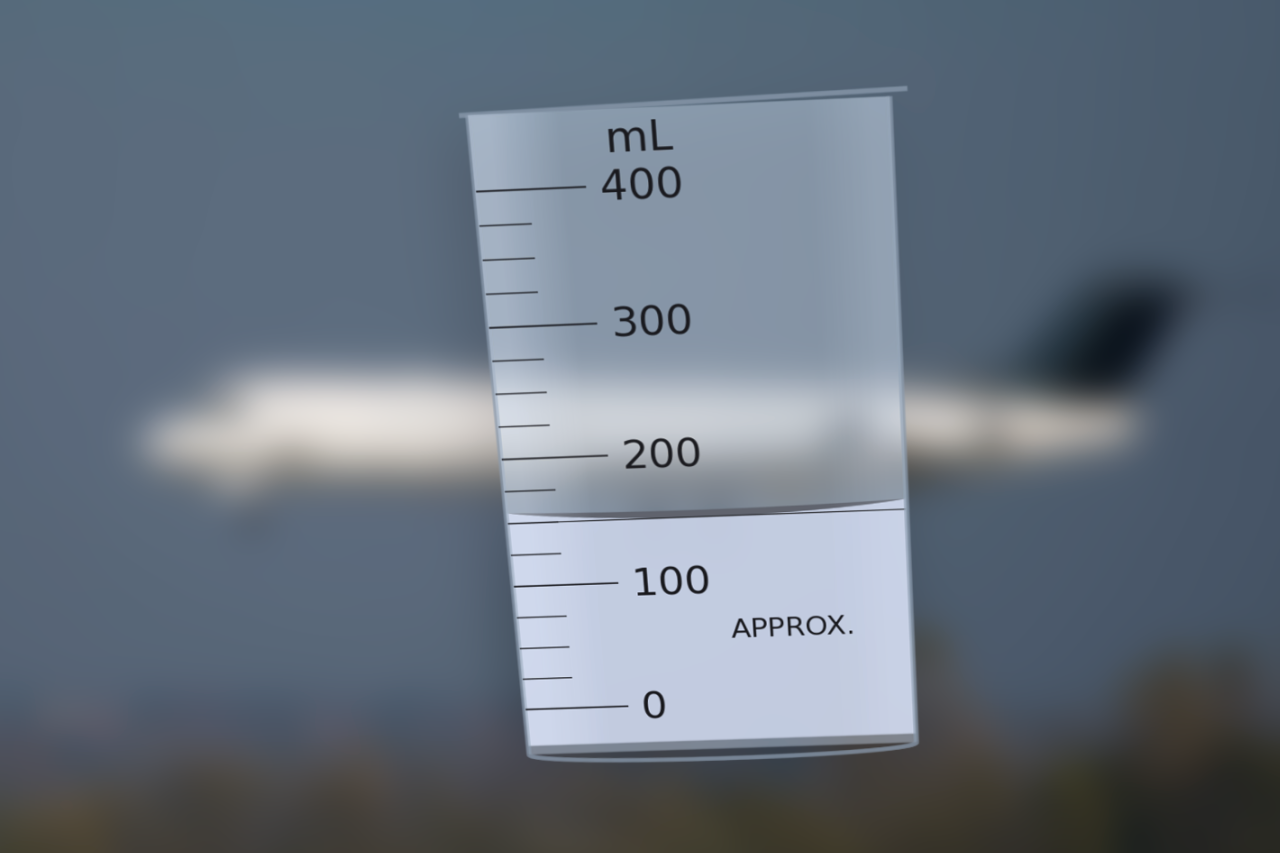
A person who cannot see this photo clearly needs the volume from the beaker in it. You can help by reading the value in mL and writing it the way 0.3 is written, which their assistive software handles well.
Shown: 150
